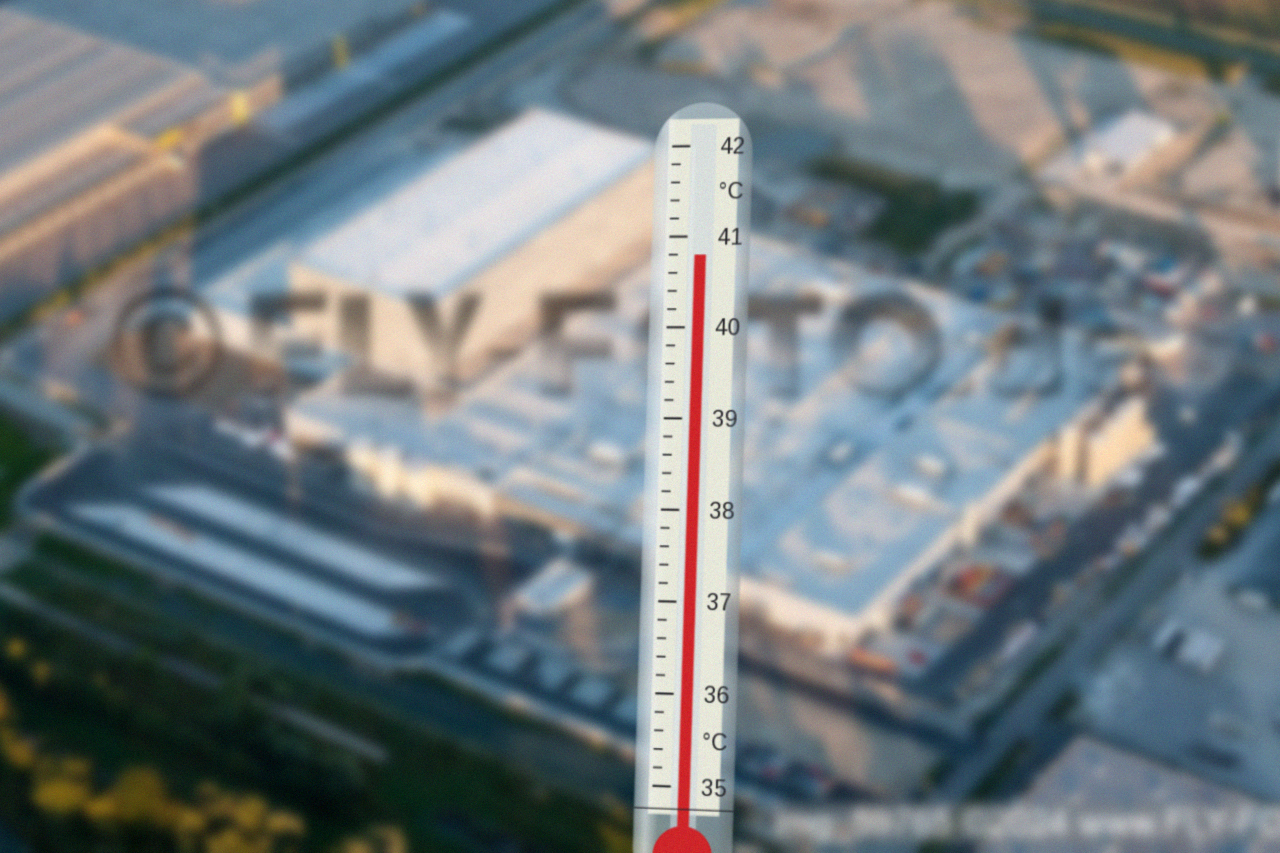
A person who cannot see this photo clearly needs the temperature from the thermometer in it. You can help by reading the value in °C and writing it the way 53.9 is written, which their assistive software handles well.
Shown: 40.8
